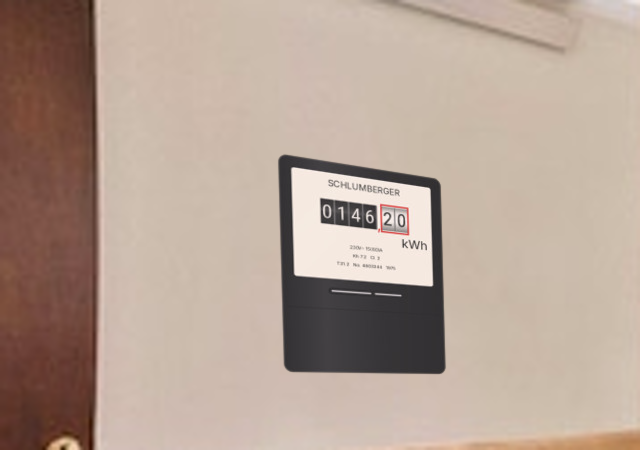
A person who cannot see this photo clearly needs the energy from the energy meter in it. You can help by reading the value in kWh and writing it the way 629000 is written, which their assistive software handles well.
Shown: 146.20
